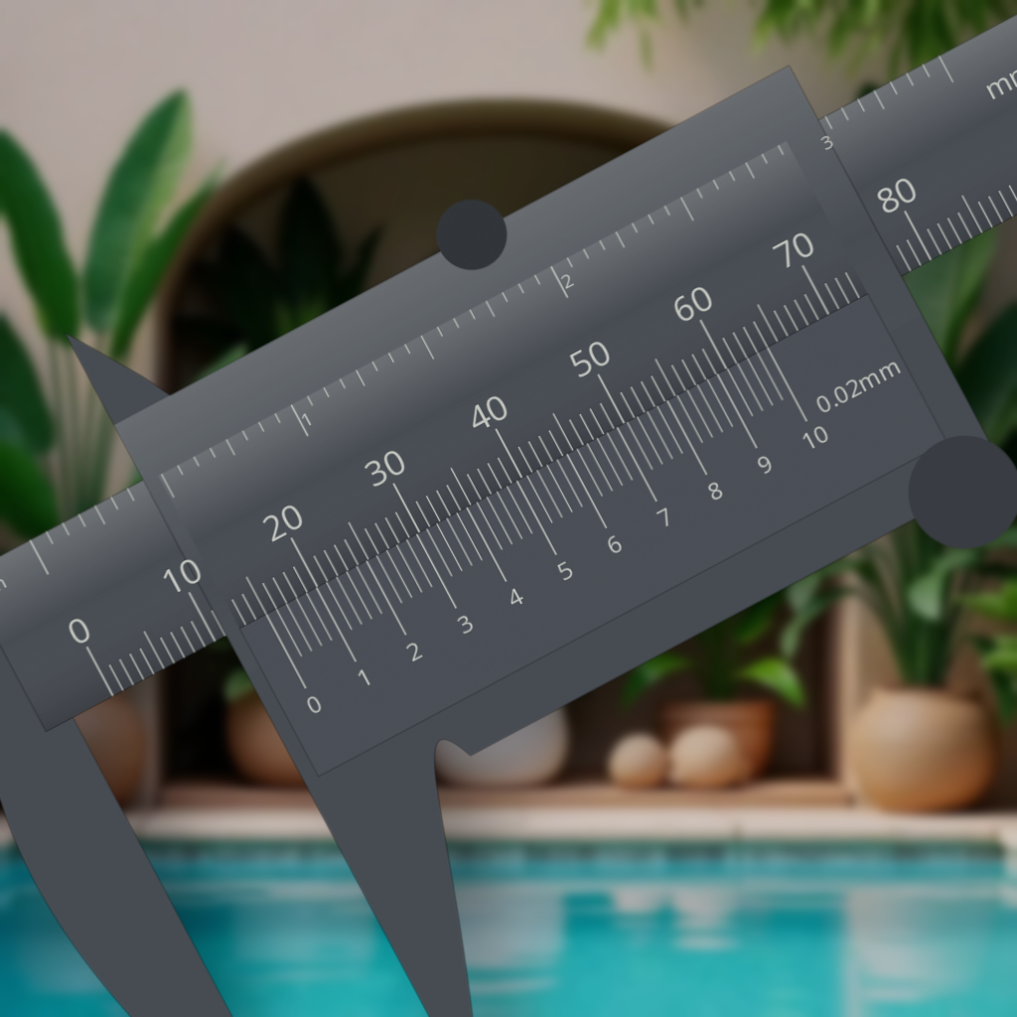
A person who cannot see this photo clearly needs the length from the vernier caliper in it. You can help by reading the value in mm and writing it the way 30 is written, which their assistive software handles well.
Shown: 15.0
